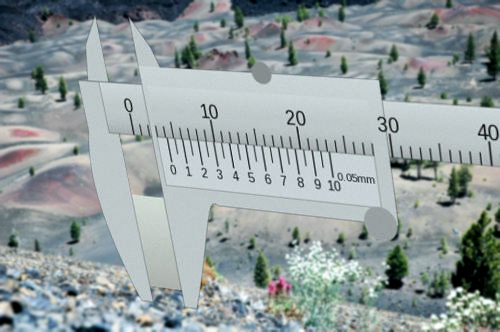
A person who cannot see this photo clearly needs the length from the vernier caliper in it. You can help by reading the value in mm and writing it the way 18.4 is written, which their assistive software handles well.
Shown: 4.2
